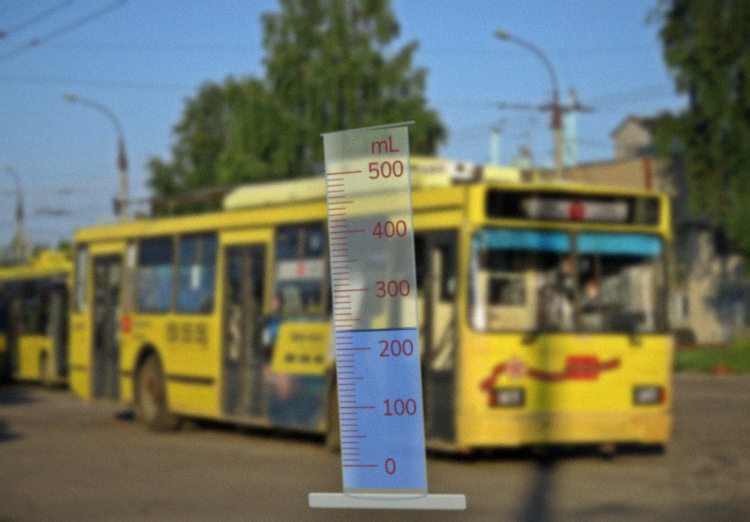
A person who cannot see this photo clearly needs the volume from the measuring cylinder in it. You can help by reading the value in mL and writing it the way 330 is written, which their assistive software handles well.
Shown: 230
